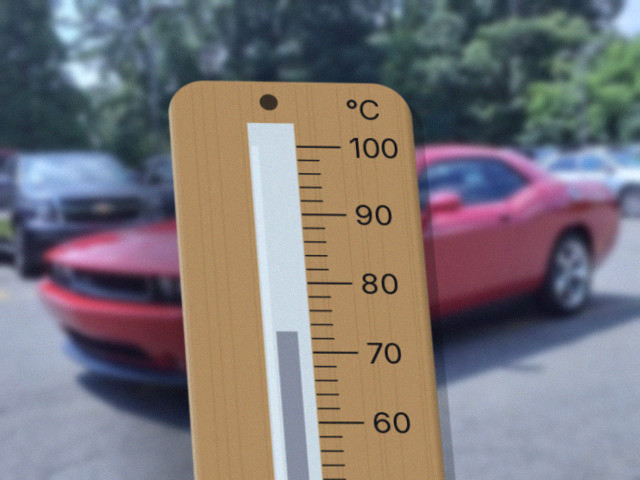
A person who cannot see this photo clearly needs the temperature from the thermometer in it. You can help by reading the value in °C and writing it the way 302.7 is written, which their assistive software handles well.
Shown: 73
